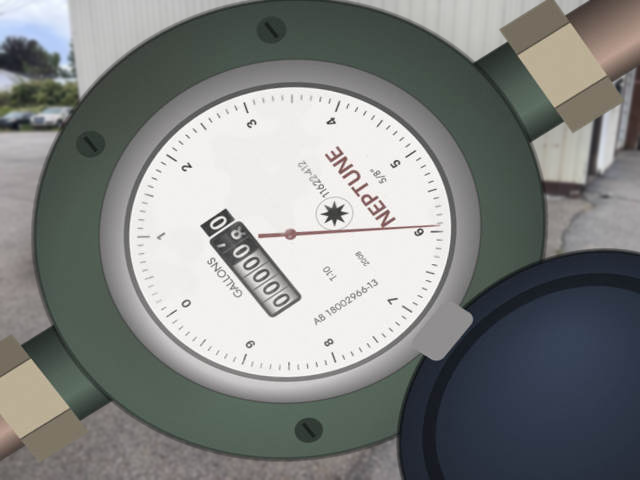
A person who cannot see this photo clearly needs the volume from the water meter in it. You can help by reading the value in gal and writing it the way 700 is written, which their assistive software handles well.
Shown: 75.9
